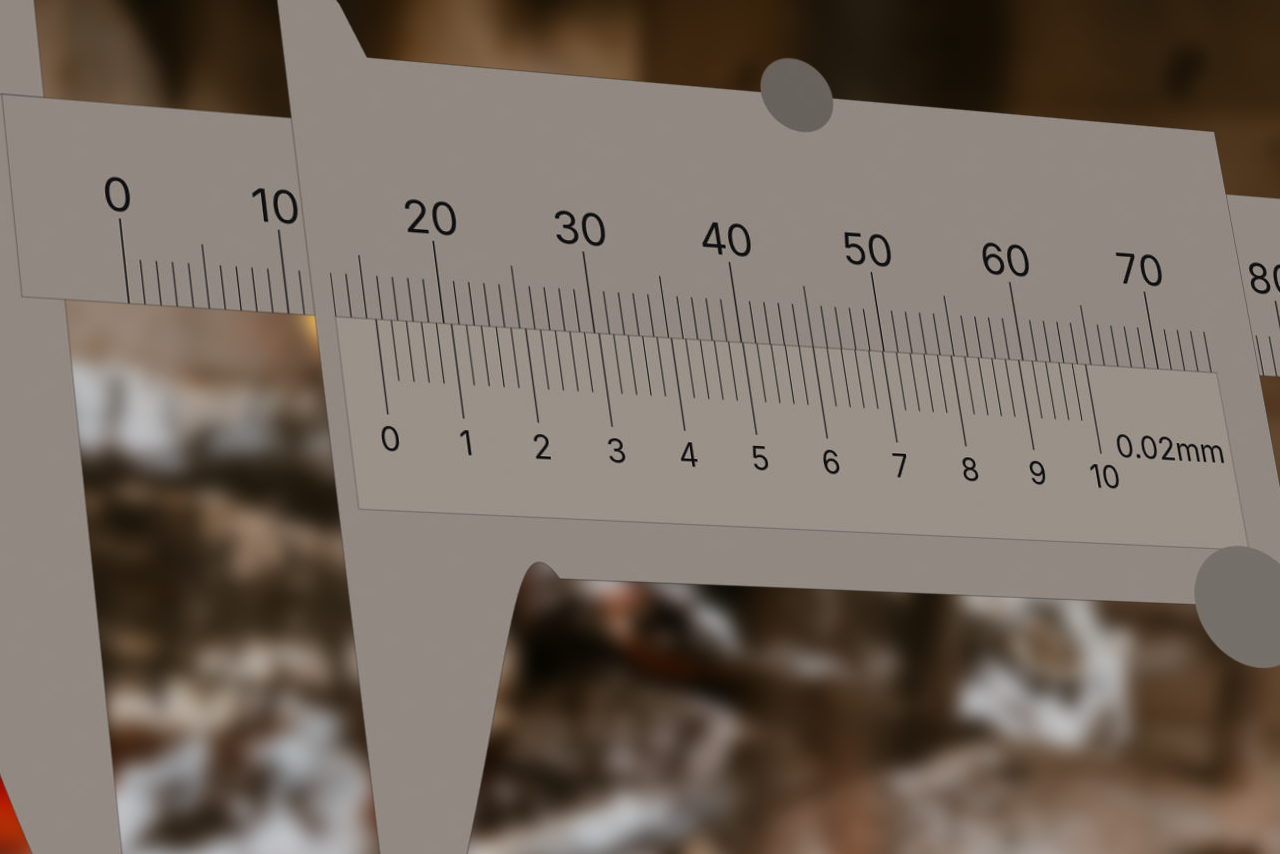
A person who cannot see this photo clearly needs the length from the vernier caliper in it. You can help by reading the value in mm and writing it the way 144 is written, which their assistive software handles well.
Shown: 15.6
